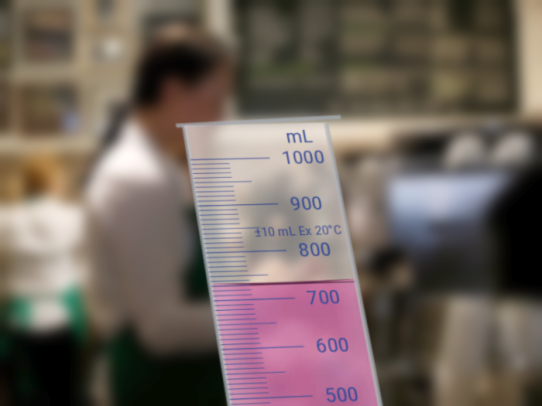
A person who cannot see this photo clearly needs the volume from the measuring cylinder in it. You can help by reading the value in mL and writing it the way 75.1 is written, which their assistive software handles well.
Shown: 730
